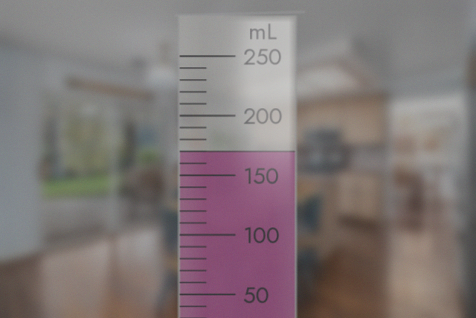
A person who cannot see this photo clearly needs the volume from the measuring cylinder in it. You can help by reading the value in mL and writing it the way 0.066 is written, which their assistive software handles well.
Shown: 170
